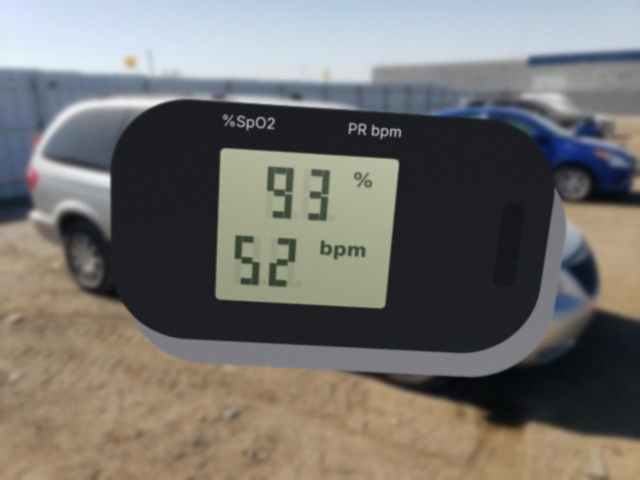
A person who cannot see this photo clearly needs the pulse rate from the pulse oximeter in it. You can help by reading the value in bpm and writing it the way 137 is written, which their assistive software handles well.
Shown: 52
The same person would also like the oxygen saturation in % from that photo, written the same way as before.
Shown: 93
